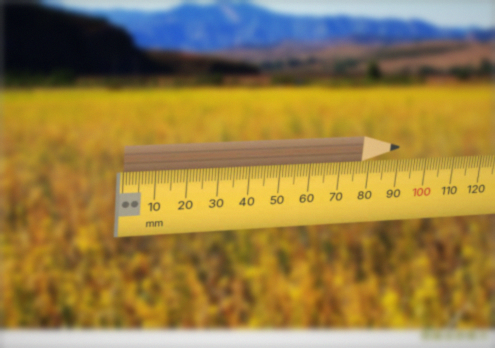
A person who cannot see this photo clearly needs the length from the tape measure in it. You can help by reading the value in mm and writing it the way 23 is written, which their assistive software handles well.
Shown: 90
